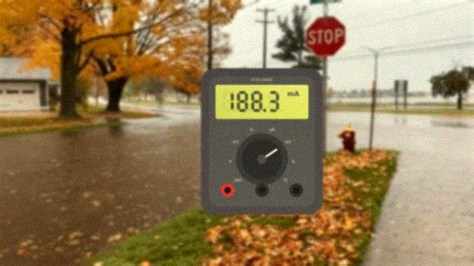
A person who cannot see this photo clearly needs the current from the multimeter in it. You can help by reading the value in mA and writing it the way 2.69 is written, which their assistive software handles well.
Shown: 188.3
